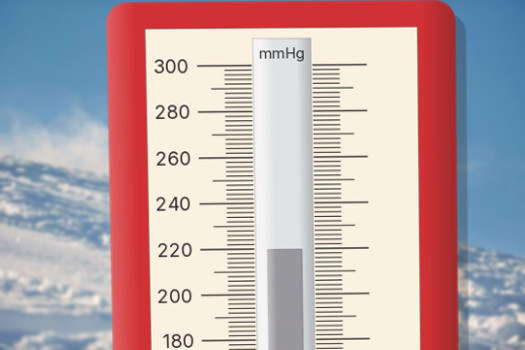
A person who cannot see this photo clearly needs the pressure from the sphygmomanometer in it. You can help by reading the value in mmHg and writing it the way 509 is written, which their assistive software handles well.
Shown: 220
